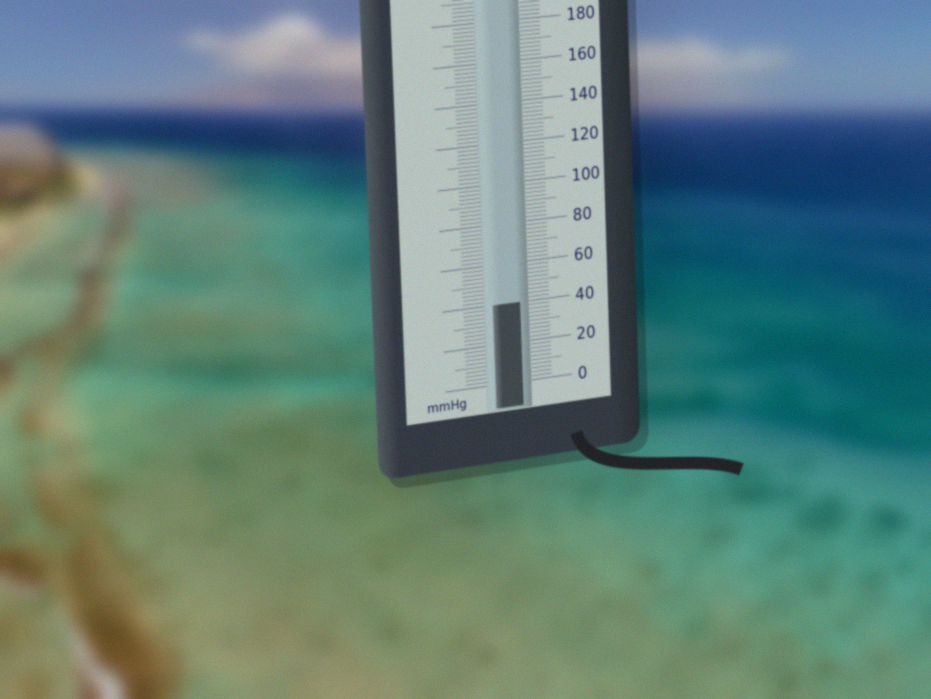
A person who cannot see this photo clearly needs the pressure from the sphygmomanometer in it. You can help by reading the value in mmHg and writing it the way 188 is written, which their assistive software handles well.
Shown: 40
